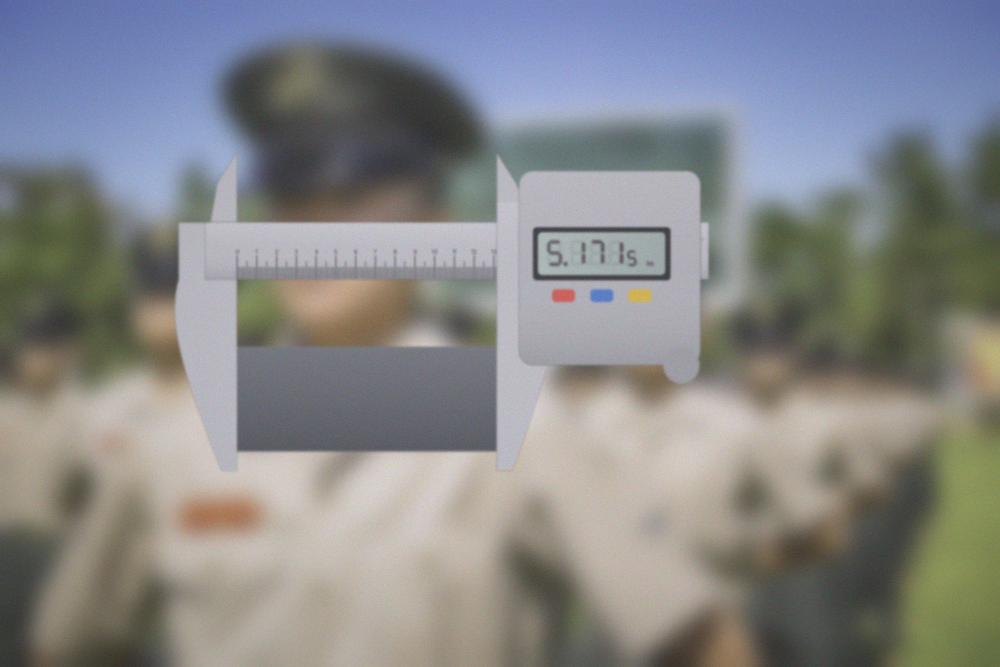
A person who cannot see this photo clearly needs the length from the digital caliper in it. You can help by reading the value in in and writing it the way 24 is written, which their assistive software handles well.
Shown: 5.1715
